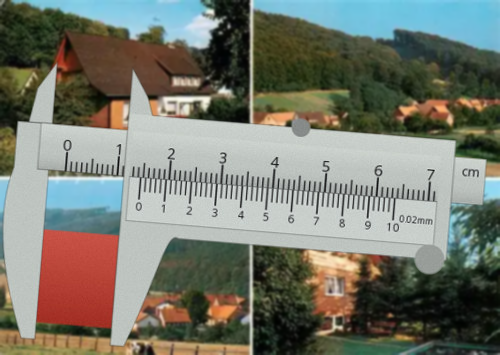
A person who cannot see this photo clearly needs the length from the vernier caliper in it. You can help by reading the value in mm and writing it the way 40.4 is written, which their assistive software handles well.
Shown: 14.5
